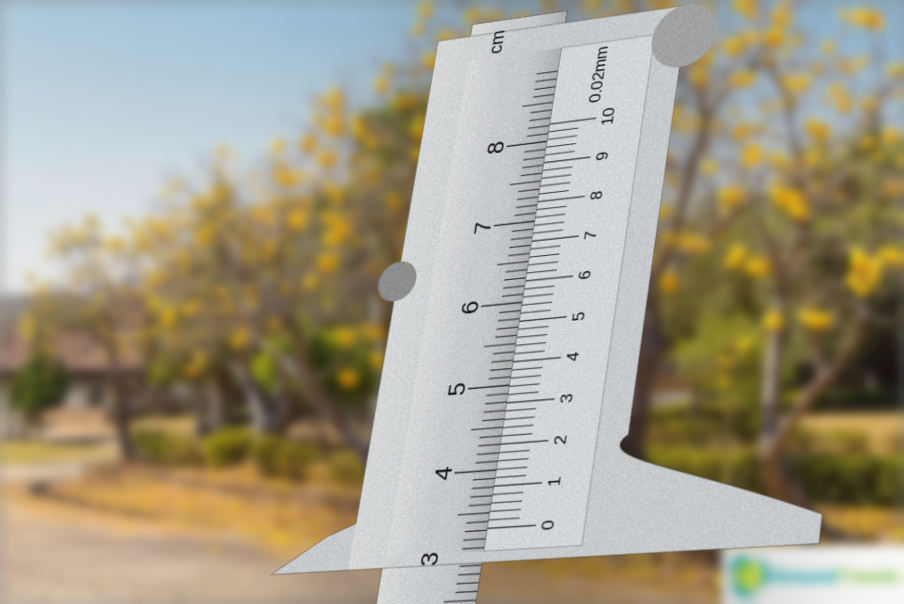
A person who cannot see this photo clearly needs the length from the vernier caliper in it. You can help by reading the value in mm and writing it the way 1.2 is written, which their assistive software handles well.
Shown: 33.2
